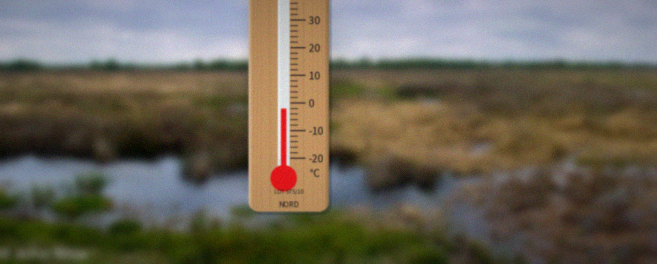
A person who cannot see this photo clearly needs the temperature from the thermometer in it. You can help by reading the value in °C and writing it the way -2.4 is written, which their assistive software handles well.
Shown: -2
